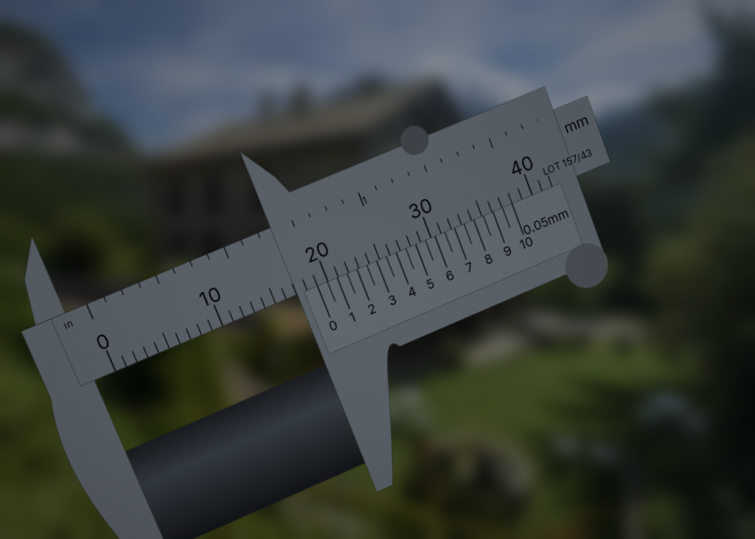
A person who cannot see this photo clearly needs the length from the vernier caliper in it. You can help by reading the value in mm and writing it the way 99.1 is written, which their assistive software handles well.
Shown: 19.0
